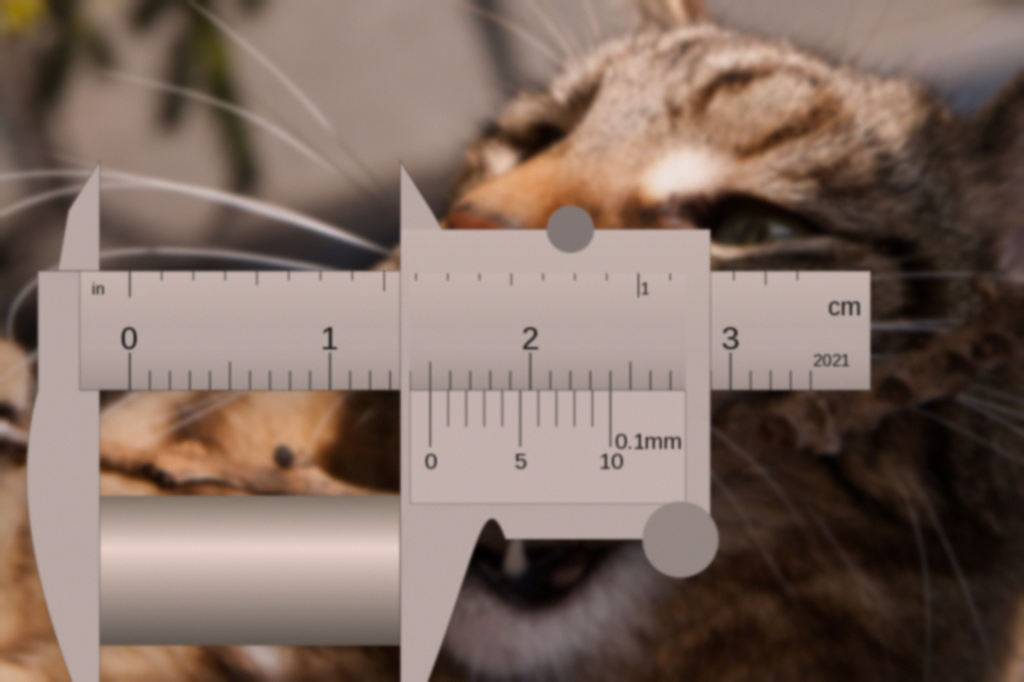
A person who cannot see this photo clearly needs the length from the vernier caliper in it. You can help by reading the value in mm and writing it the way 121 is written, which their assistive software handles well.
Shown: 15.0
